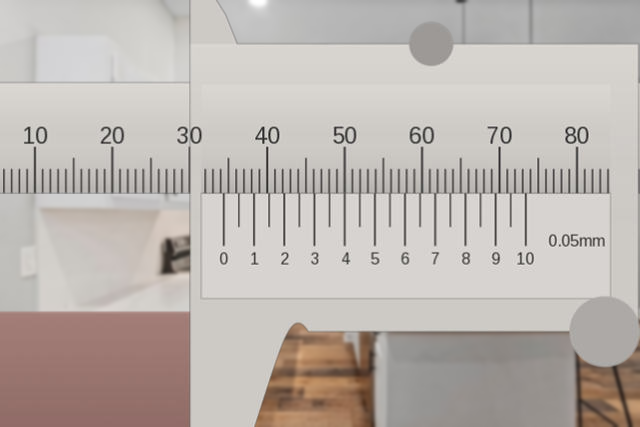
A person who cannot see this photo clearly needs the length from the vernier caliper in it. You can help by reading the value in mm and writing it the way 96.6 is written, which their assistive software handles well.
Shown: 34.4
